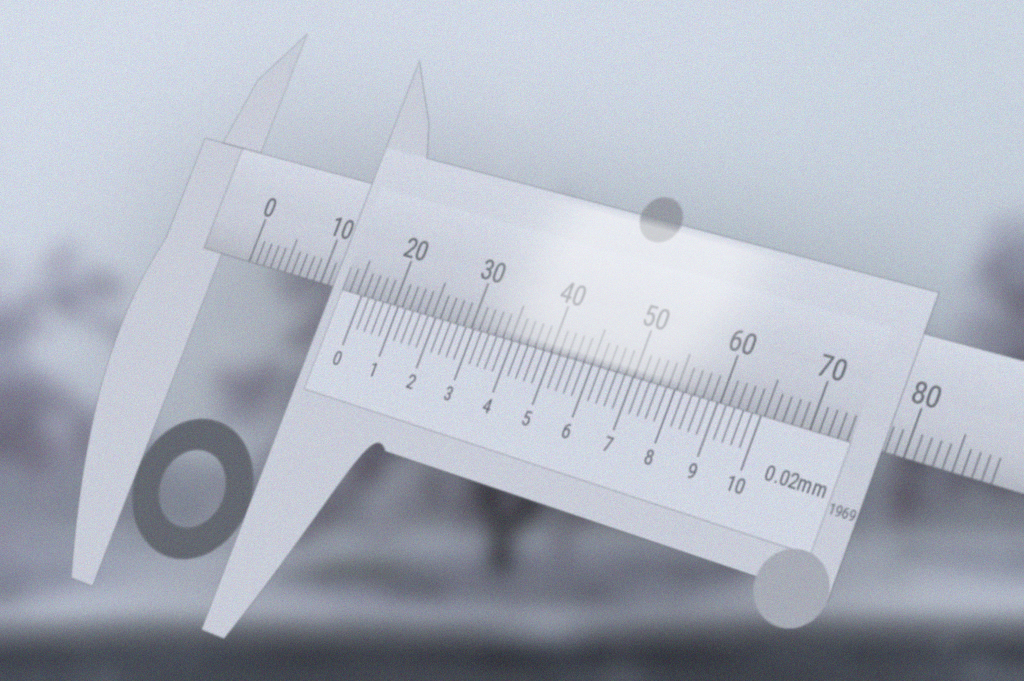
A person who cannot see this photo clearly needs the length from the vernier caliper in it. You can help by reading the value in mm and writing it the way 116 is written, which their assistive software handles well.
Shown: 15.6
